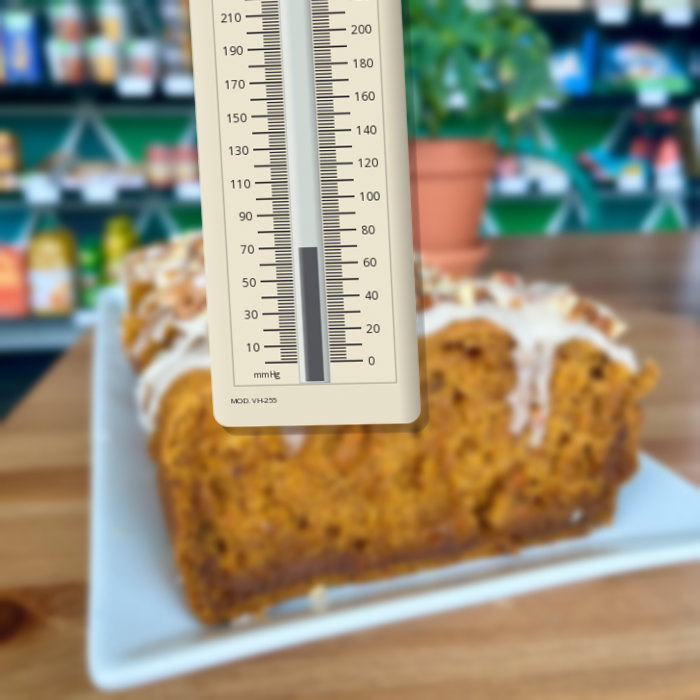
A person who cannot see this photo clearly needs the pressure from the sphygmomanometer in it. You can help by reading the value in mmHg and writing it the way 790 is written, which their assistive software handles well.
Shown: 70
